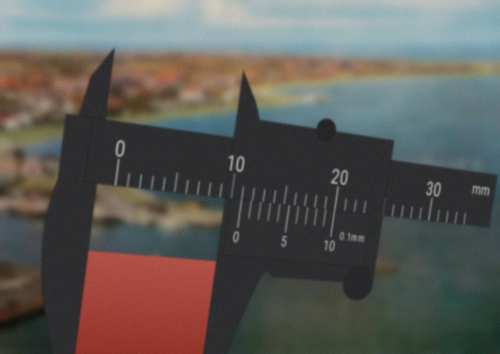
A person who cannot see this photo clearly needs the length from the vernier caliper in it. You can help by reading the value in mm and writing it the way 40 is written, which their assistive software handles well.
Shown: 11.0
